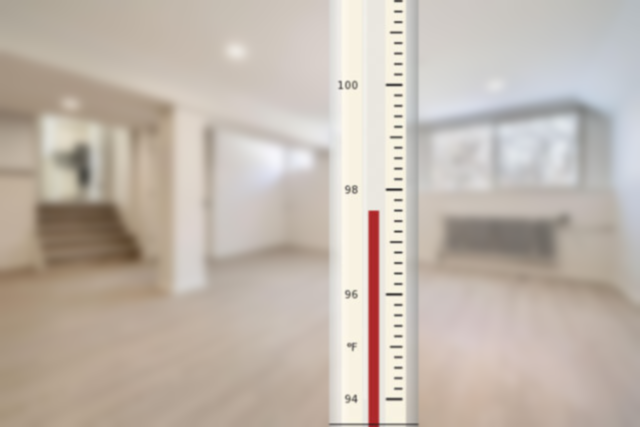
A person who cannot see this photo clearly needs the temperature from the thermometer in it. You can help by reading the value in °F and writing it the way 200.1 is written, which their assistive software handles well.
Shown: 97.6
